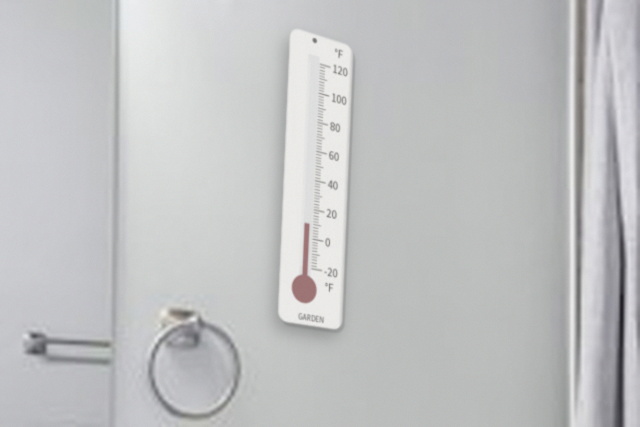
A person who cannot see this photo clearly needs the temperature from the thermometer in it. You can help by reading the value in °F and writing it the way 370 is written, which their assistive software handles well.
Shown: 10
